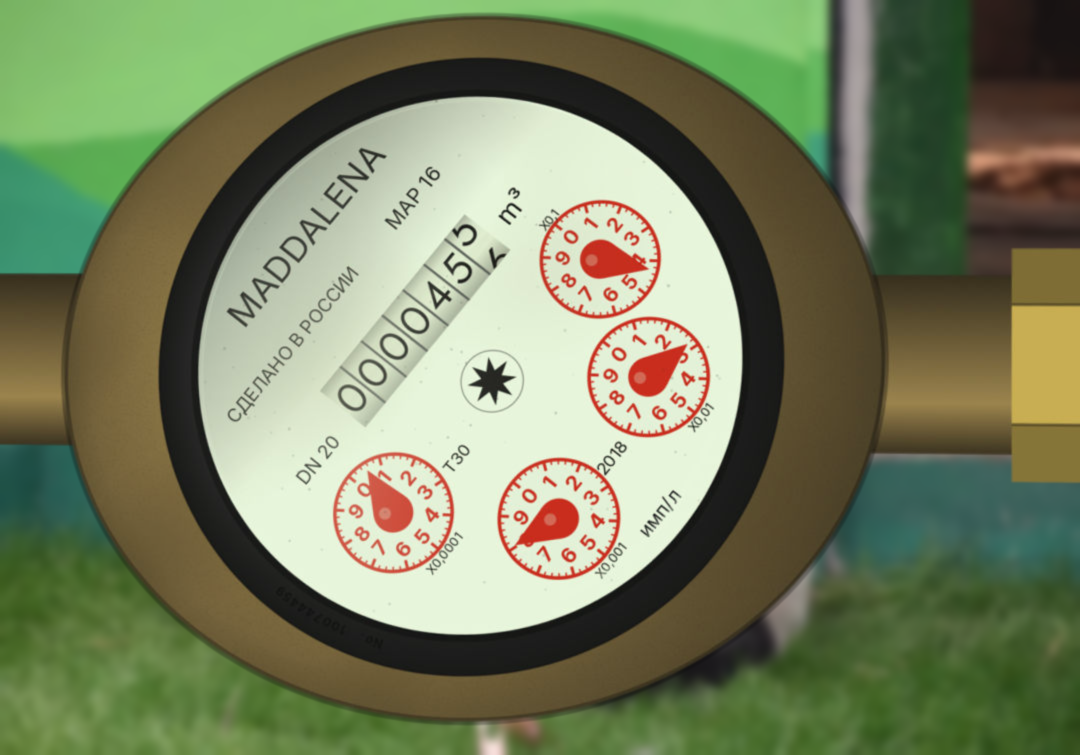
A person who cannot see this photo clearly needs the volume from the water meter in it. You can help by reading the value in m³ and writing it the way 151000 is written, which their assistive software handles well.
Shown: 455.4280
